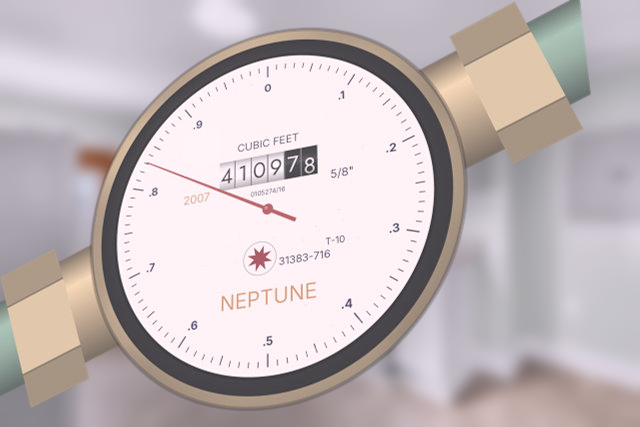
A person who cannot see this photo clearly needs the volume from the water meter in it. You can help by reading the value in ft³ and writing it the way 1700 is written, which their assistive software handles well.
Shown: 410977.83
